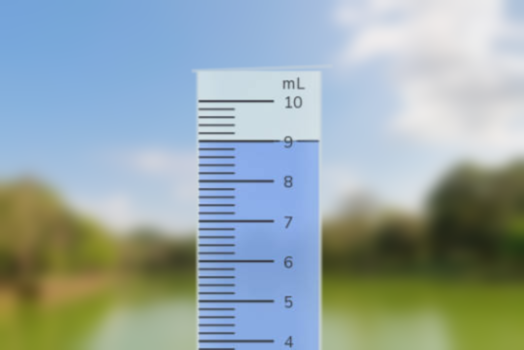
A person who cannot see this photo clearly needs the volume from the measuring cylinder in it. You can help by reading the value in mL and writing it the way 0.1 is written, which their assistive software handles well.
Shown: 9
